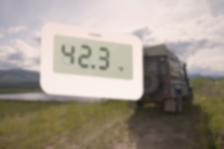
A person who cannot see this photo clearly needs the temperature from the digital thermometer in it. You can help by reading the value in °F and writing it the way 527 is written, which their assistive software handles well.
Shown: 42.3
